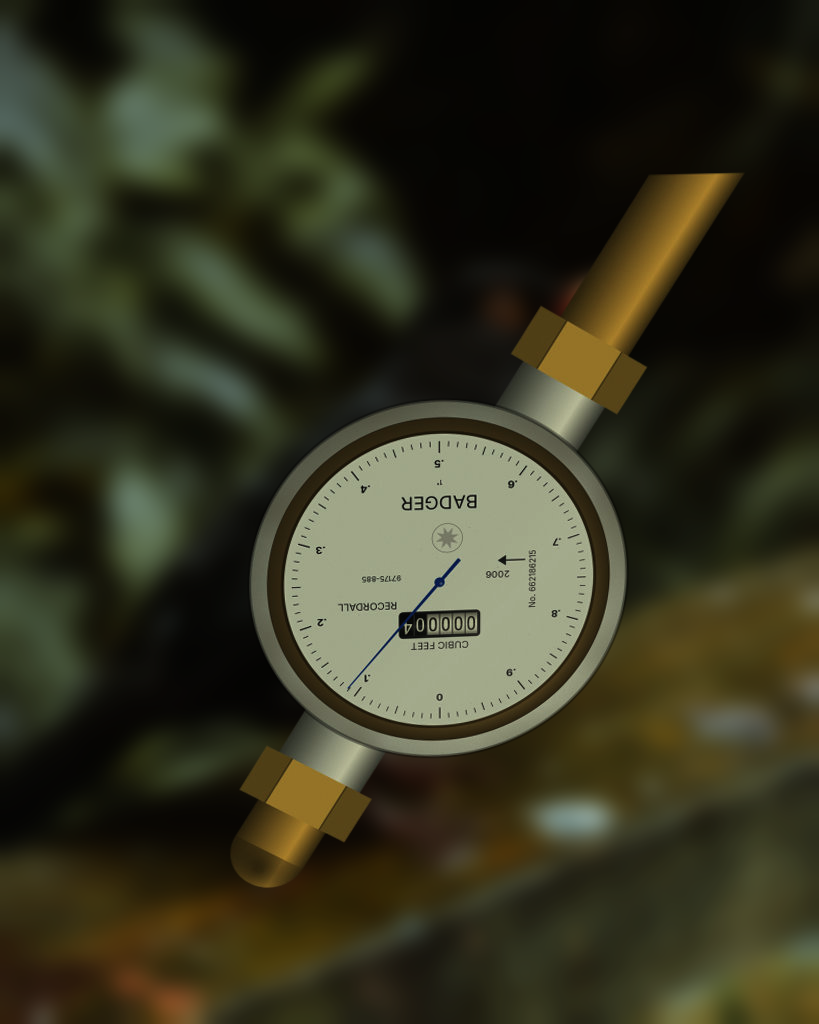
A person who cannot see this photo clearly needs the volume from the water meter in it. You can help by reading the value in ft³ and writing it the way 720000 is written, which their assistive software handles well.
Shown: 4.11
